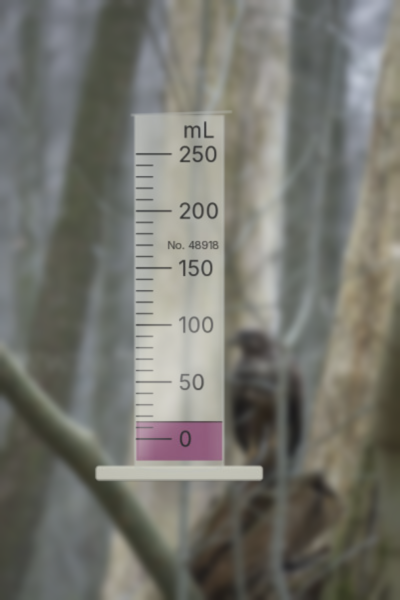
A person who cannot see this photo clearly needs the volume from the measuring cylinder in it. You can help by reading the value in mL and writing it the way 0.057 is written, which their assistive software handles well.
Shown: 15
